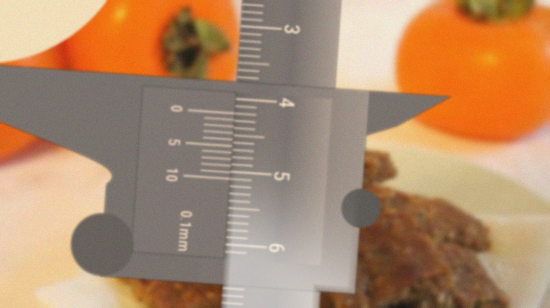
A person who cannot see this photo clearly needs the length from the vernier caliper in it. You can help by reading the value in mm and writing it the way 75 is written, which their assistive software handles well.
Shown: 42.0
